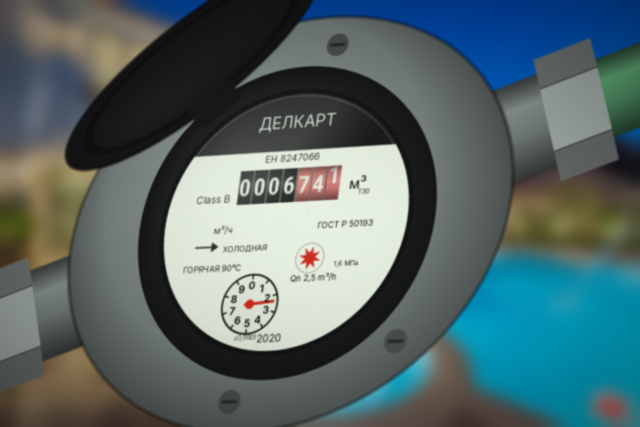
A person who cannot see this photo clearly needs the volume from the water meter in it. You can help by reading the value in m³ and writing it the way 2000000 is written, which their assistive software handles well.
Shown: 6.7412
